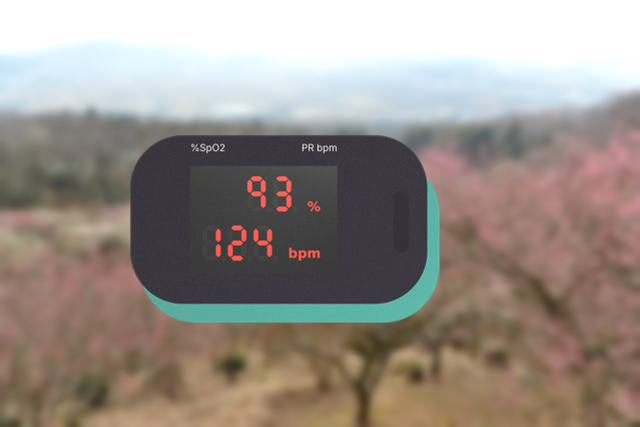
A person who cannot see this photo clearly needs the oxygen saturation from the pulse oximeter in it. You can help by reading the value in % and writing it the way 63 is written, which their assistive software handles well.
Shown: 93
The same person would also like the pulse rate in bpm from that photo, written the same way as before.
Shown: 124
